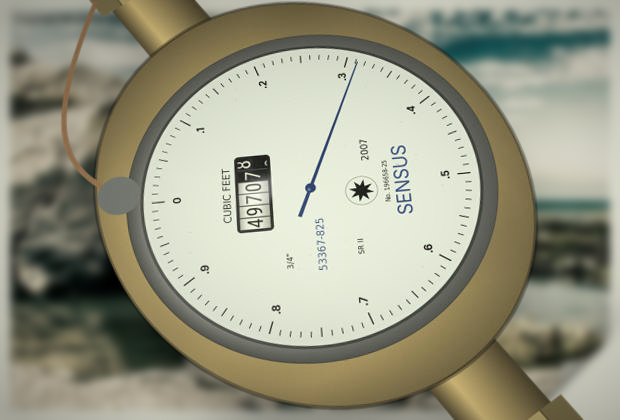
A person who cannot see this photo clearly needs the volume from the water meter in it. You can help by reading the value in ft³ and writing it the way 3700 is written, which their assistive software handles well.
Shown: 497078.31
